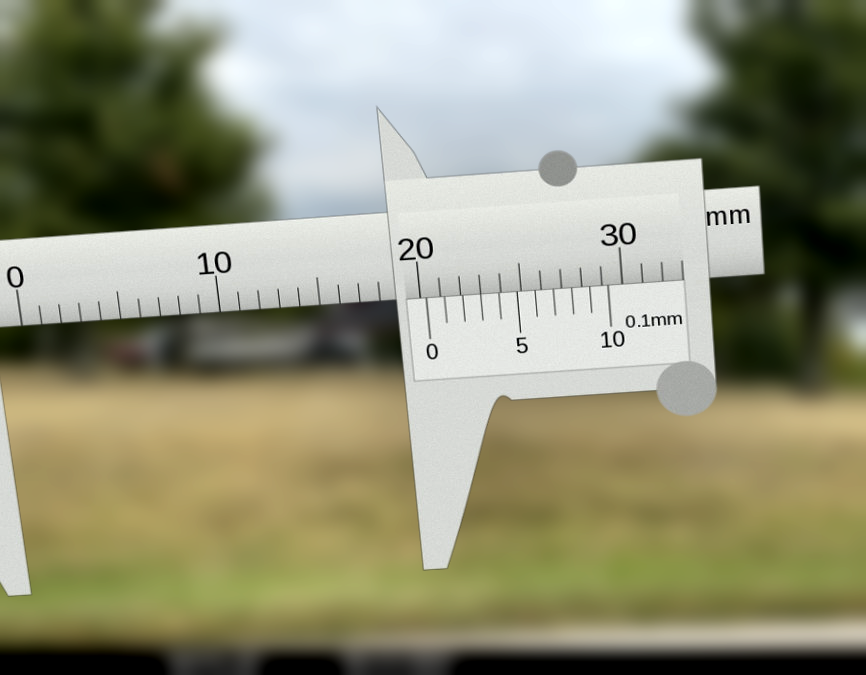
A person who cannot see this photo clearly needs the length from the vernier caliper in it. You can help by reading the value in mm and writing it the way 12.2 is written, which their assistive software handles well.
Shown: 20.3
